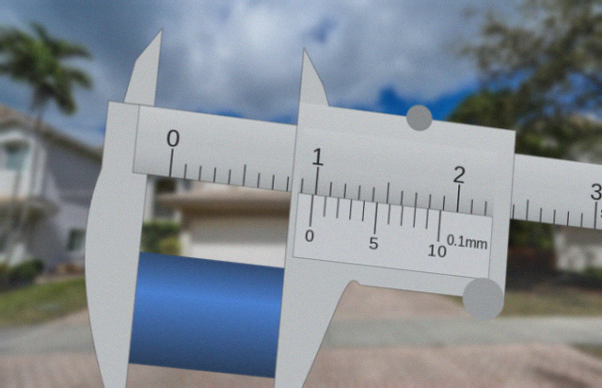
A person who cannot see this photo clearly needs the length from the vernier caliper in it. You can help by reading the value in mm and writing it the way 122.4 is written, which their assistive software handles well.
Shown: 9.8
